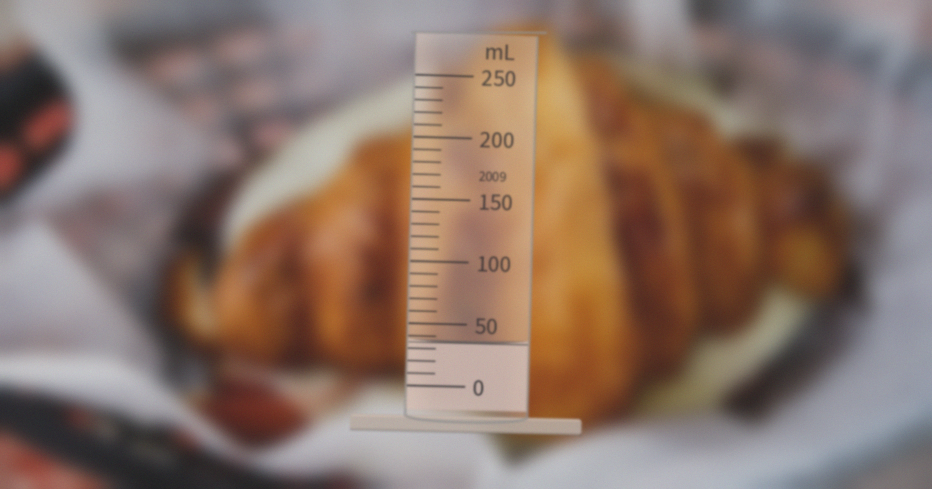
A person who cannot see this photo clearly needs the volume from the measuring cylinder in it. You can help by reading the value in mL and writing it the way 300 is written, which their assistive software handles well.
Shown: 35
